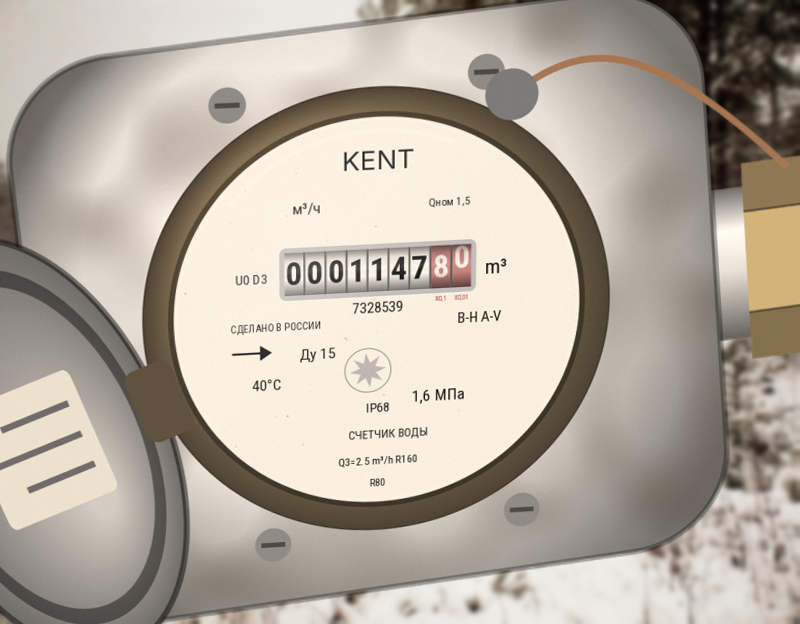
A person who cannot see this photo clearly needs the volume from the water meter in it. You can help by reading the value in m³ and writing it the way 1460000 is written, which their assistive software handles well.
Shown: 1147.80
